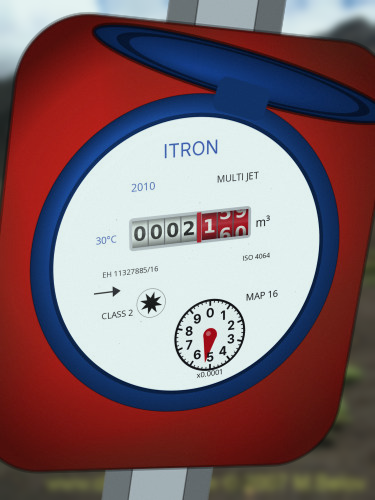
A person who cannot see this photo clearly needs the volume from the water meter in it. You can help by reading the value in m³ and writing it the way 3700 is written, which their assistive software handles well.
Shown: 2.1595
